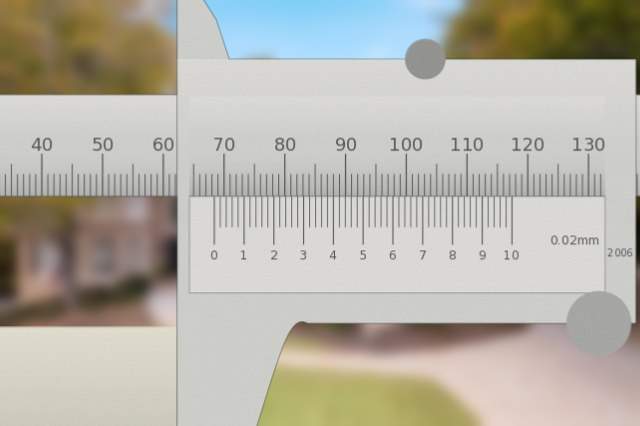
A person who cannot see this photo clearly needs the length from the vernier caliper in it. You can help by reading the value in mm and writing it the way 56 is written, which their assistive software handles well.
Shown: 68.4
